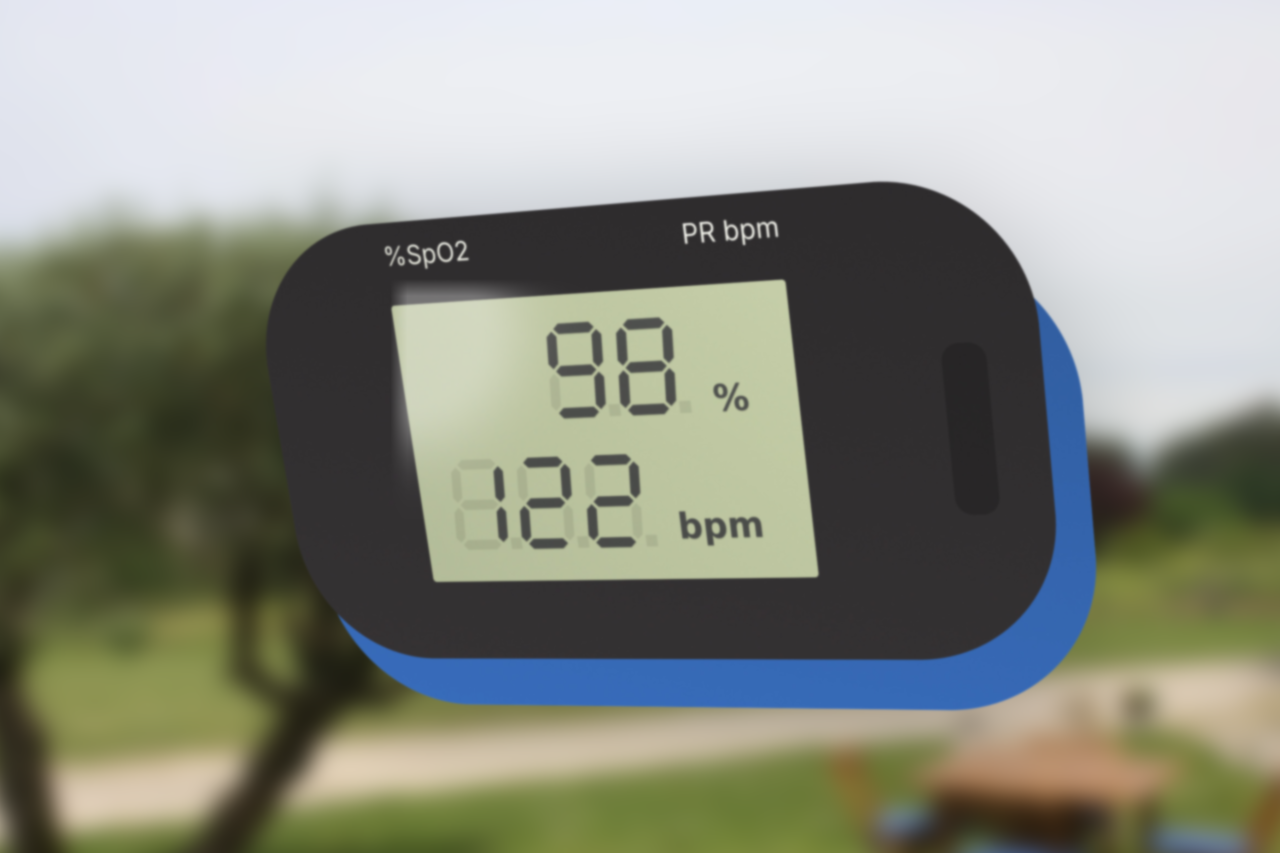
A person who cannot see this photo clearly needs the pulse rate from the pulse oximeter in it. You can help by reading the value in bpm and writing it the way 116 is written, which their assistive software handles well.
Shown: 122
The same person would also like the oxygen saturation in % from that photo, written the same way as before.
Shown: 98
